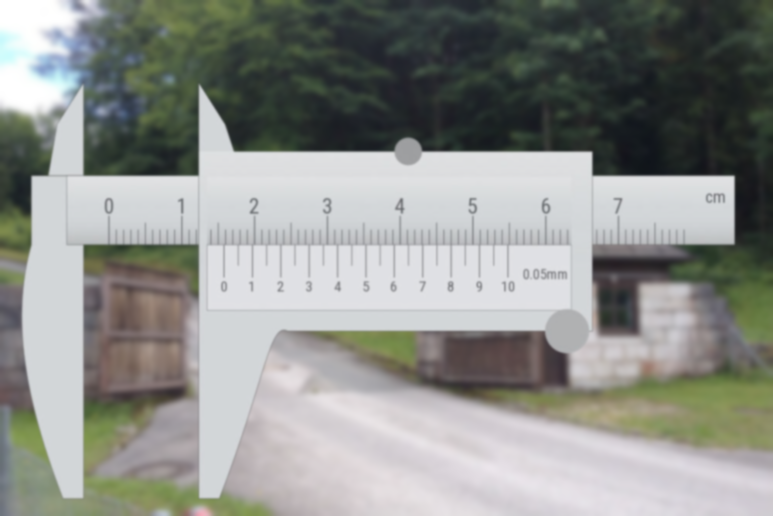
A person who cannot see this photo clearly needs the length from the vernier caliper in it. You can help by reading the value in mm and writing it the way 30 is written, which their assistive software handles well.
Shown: 15.8
